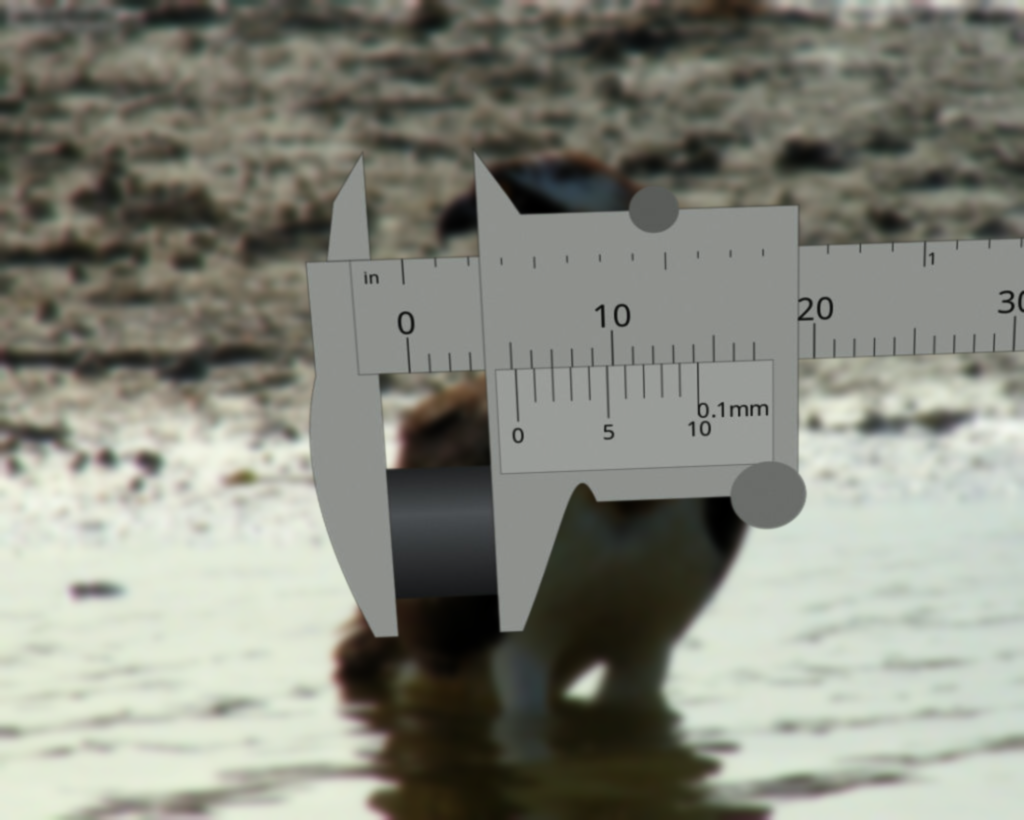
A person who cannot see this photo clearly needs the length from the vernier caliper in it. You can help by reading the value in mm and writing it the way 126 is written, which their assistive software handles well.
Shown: 5.2
